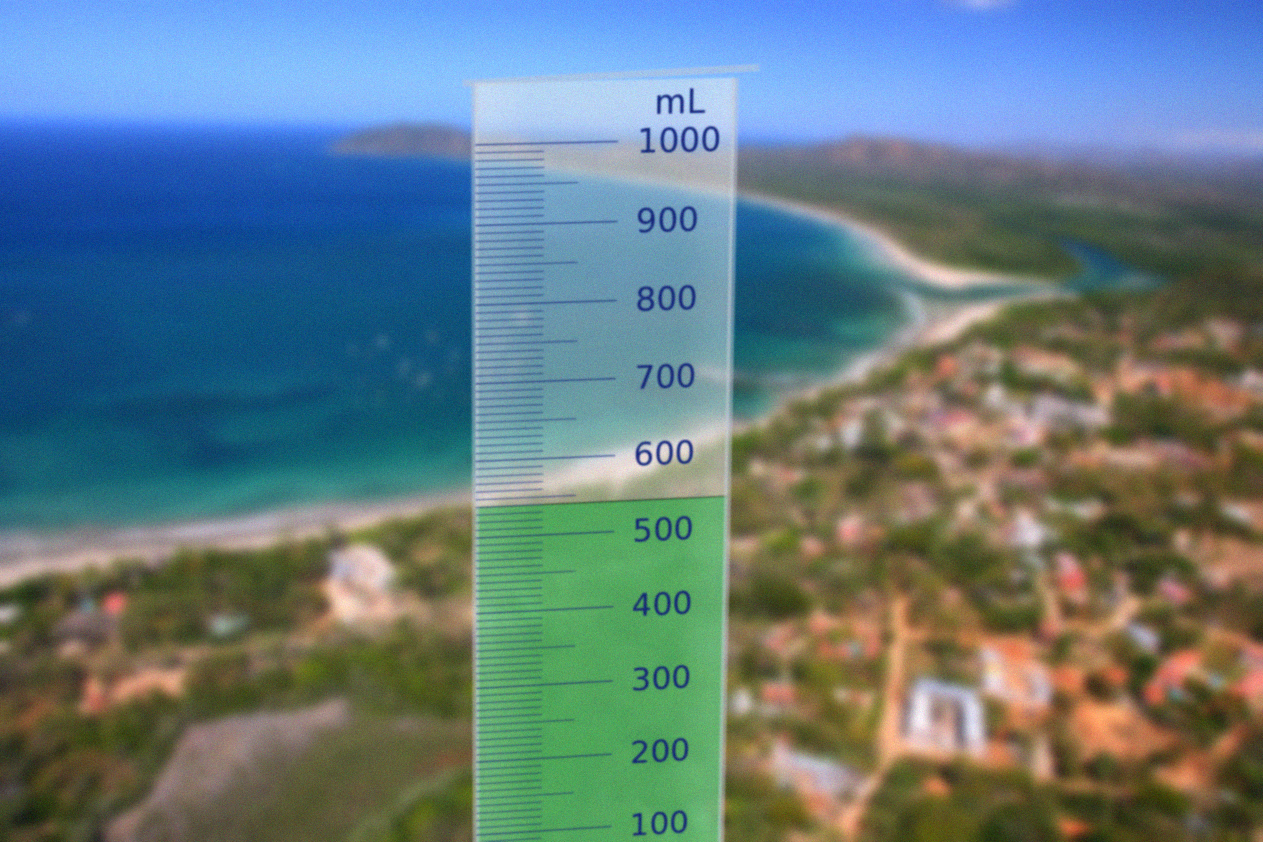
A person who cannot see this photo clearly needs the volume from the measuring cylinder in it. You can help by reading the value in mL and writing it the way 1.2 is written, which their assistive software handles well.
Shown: 540
